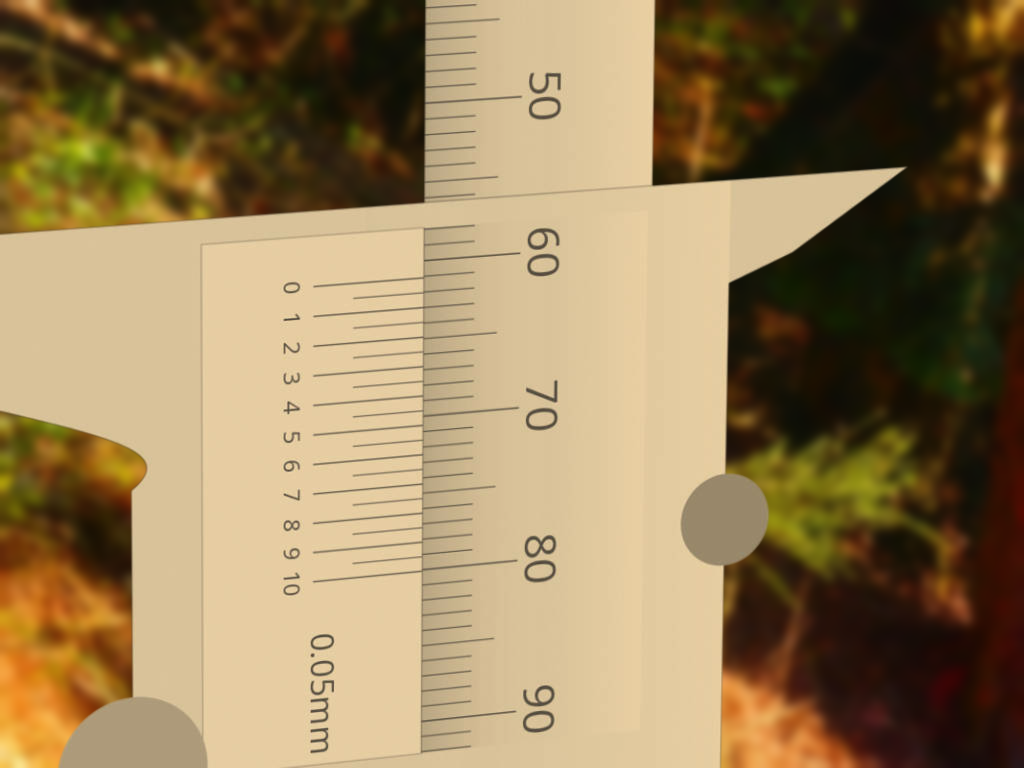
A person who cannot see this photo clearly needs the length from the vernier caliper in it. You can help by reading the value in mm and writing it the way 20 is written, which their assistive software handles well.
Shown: 61.1
